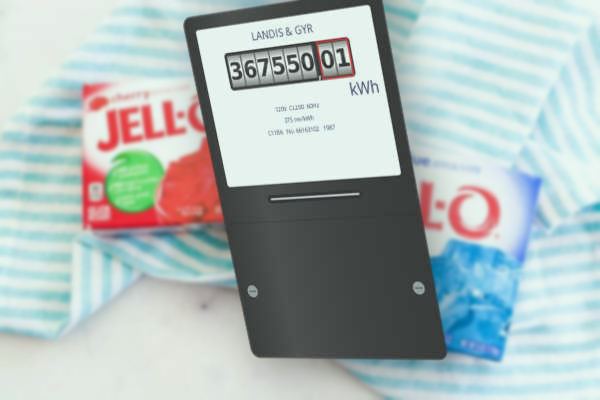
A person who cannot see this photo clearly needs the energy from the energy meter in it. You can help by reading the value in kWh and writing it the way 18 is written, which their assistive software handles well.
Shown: 367550.01
